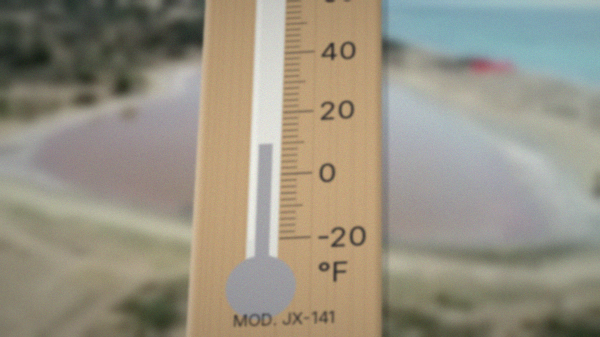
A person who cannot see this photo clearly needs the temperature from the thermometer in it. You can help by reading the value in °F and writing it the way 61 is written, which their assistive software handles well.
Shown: 10
